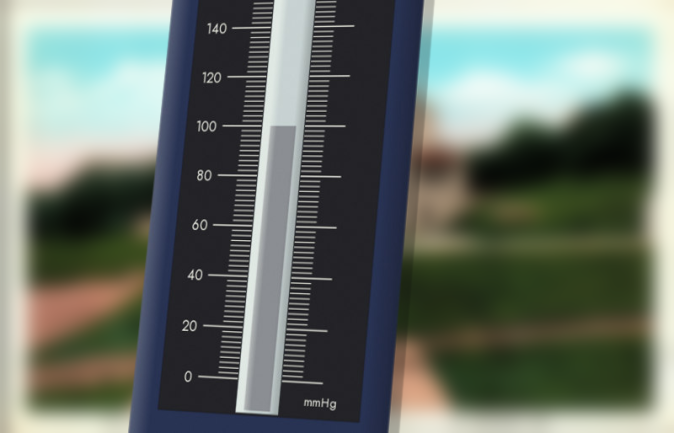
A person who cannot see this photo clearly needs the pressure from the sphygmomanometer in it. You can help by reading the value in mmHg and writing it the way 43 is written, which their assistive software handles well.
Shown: 100
